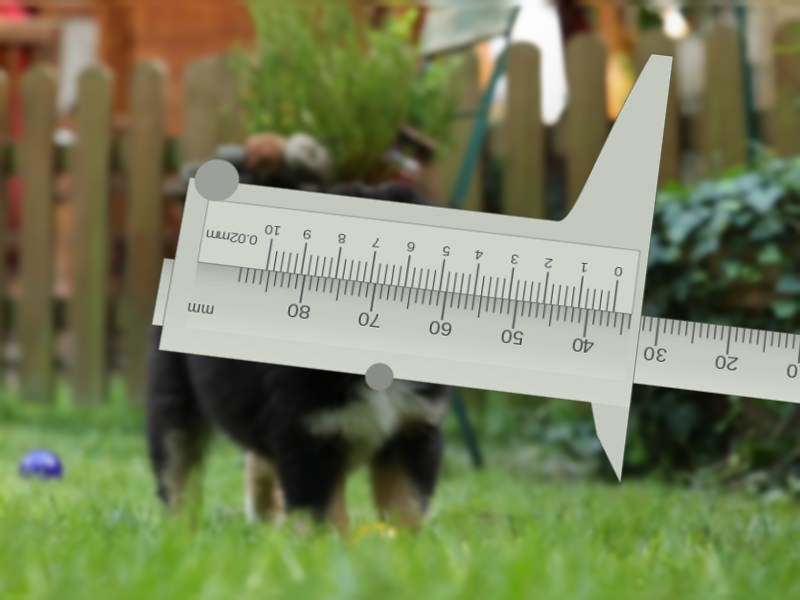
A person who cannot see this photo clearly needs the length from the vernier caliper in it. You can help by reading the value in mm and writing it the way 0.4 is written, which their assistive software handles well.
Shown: 36.4
